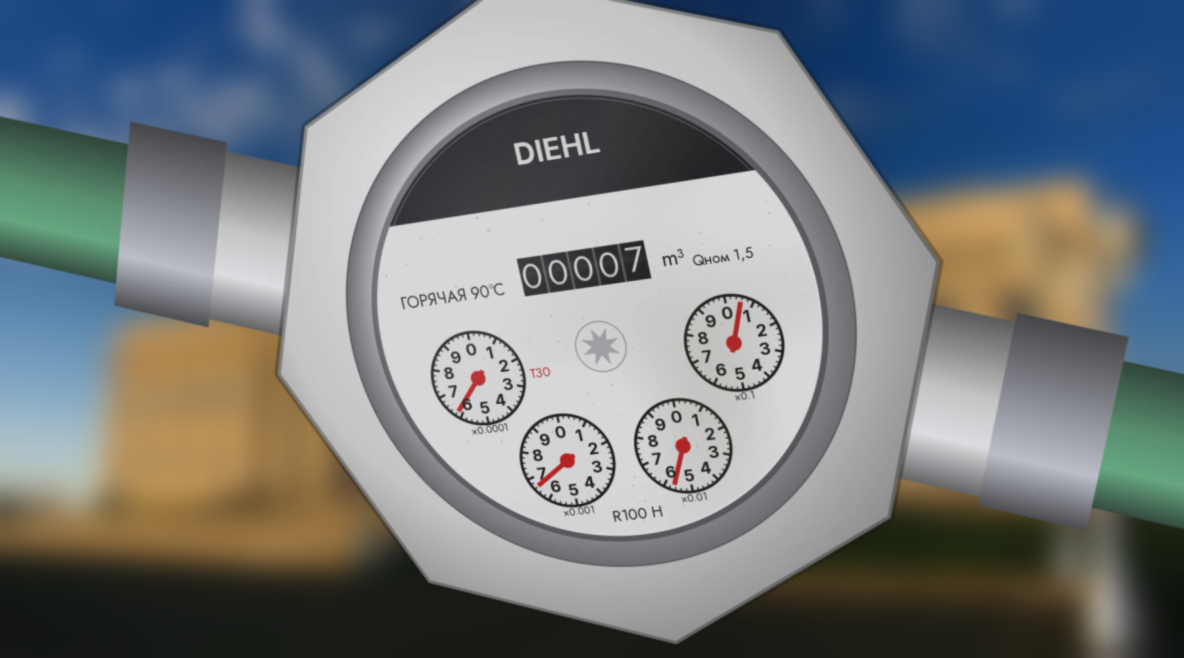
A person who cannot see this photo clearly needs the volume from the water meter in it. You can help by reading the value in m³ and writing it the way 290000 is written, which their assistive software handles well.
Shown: 7.0566
